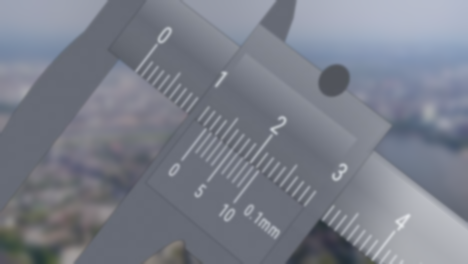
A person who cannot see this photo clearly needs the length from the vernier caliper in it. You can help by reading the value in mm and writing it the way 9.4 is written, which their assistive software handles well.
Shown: 12.5
